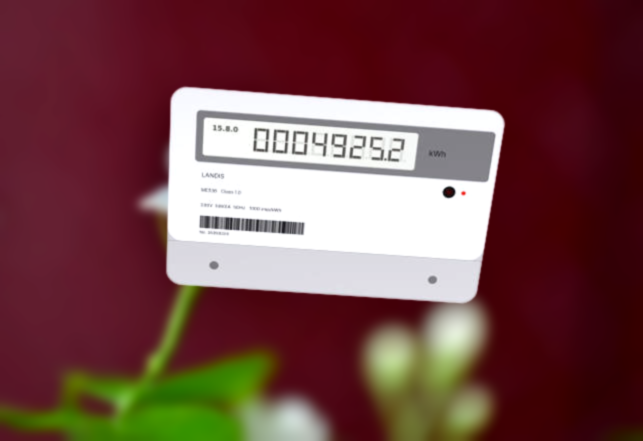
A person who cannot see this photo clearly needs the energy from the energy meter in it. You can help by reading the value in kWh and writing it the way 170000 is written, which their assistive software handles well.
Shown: 4925.2
